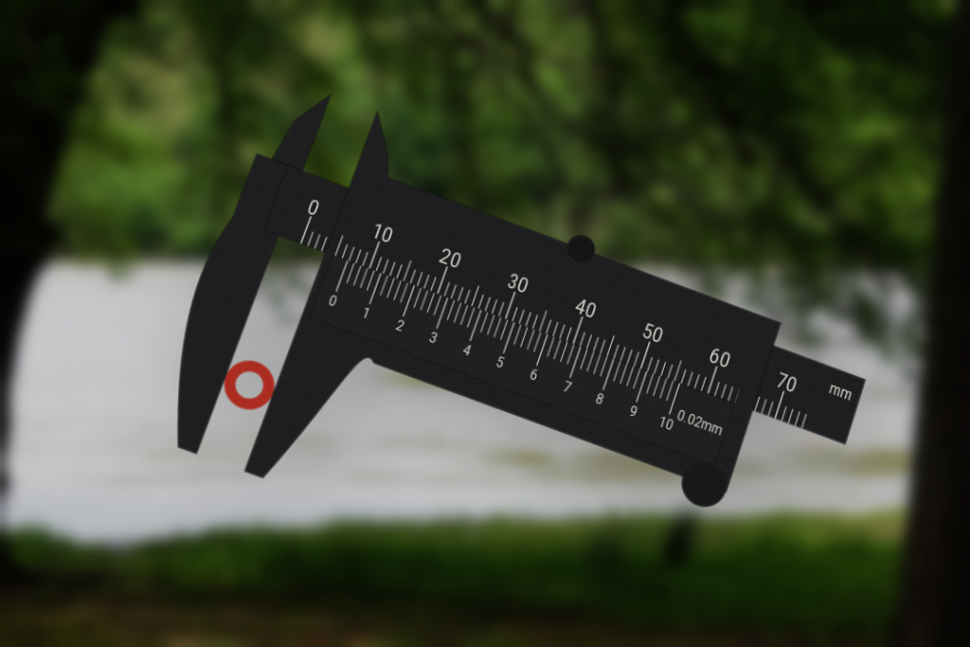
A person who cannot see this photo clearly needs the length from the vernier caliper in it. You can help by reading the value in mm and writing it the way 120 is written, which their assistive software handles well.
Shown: 6.8
